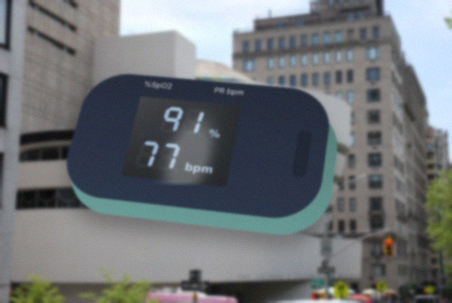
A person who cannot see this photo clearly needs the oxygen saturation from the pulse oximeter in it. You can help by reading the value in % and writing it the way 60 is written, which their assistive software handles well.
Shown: 91
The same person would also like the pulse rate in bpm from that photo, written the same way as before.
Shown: 77
